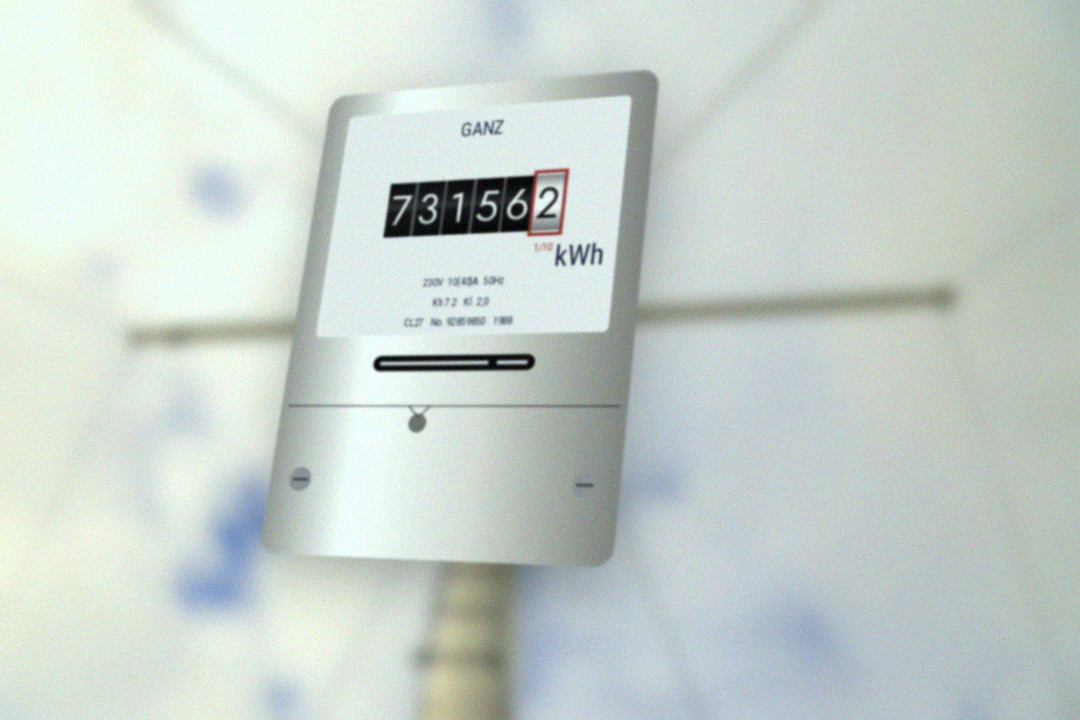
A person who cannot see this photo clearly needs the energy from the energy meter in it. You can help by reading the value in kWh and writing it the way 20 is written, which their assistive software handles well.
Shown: 73156.2
